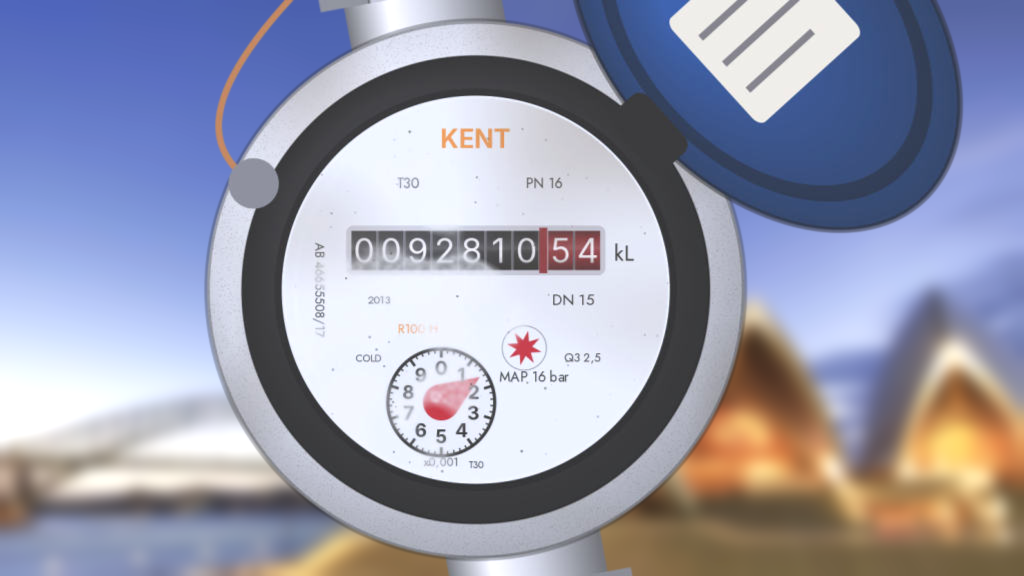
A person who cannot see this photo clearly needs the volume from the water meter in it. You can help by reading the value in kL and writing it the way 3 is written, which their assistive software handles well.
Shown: 92810.541
